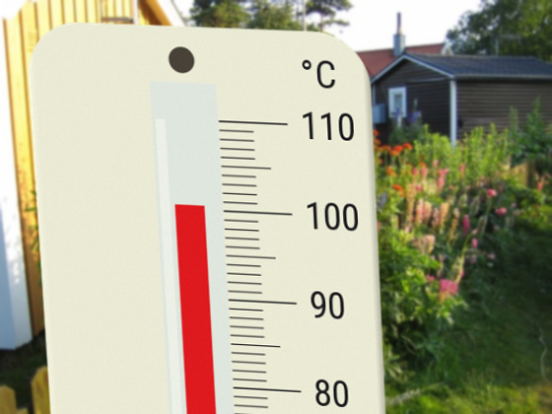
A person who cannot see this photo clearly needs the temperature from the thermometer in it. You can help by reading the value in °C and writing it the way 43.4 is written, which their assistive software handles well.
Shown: 100.5
